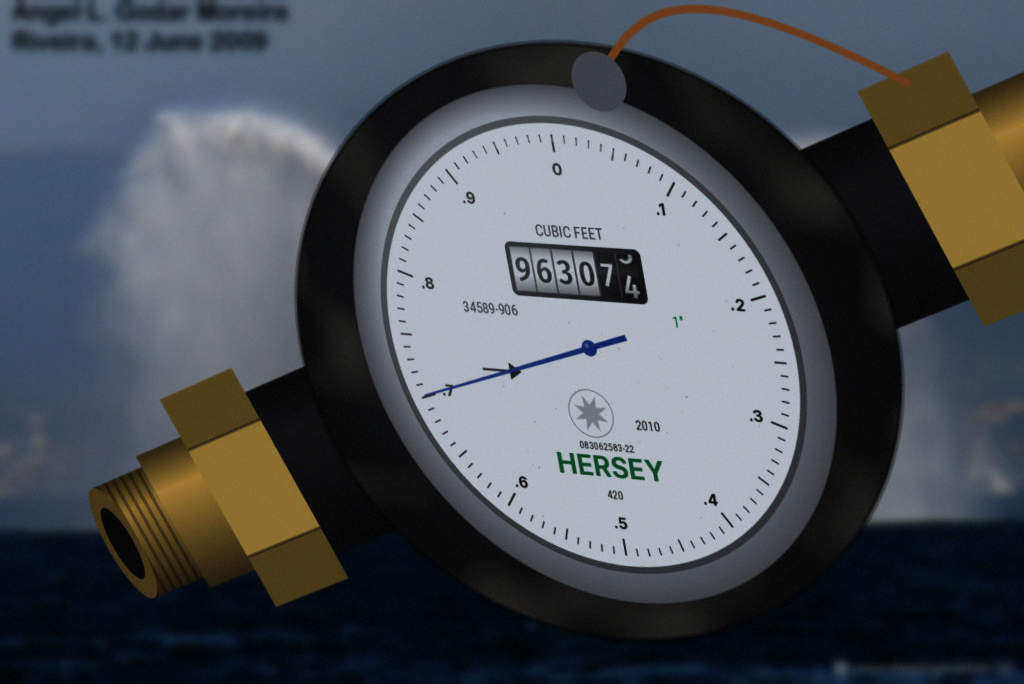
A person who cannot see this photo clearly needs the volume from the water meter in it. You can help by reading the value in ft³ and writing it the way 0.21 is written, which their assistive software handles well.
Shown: 963073.70
